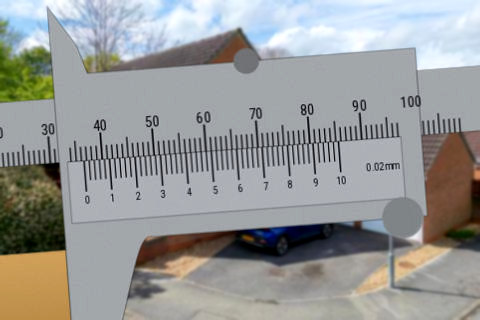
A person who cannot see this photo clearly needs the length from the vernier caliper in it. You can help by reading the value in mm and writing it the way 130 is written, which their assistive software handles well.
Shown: 36.5
